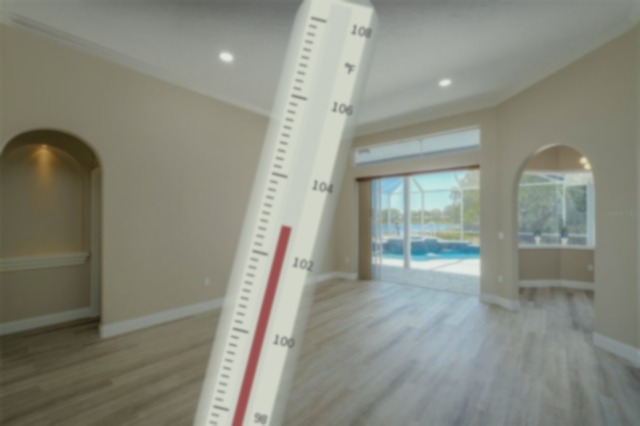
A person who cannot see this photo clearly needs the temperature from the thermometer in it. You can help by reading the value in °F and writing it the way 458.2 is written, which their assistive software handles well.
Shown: 102.8
